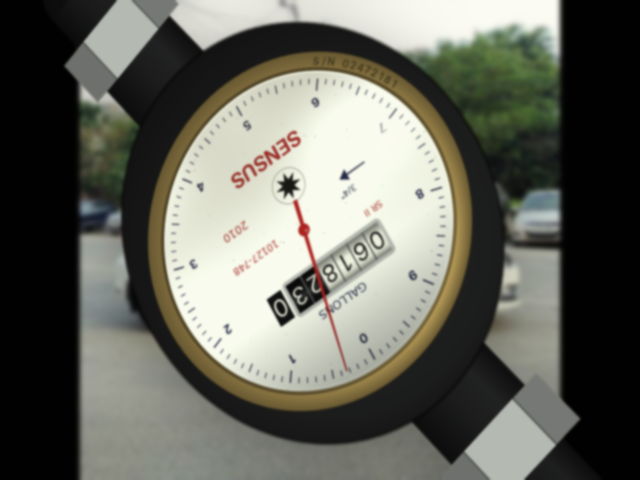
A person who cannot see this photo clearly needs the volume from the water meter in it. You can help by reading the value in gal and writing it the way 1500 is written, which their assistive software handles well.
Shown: 618230.3
